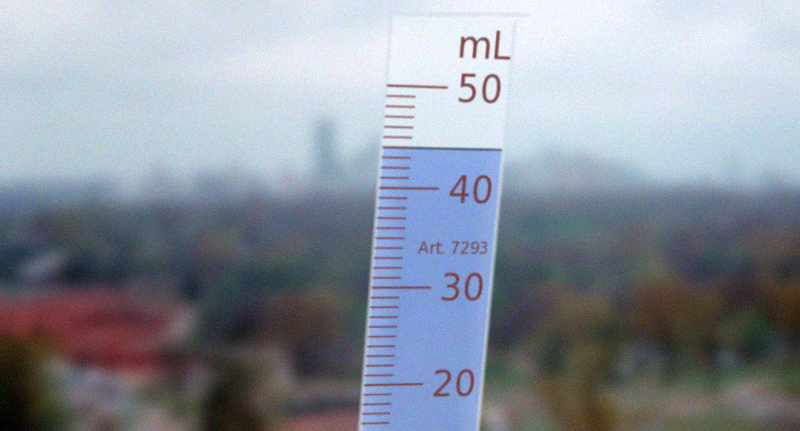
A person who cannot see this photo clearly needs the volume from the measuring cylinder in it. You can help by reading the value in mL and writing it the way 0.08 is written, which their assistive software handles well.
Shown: 44
